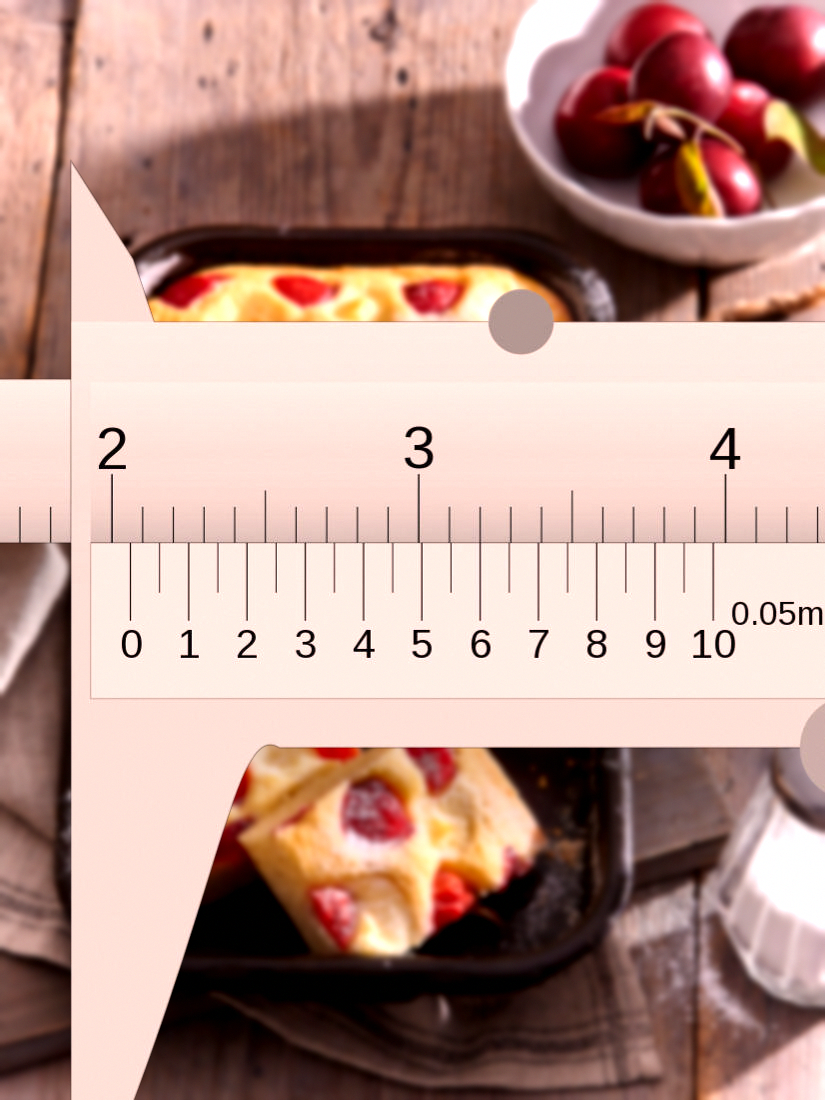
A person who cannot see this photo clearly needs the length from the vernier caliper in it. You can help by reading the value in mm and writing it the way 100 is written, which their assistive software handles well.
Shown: 20.60
